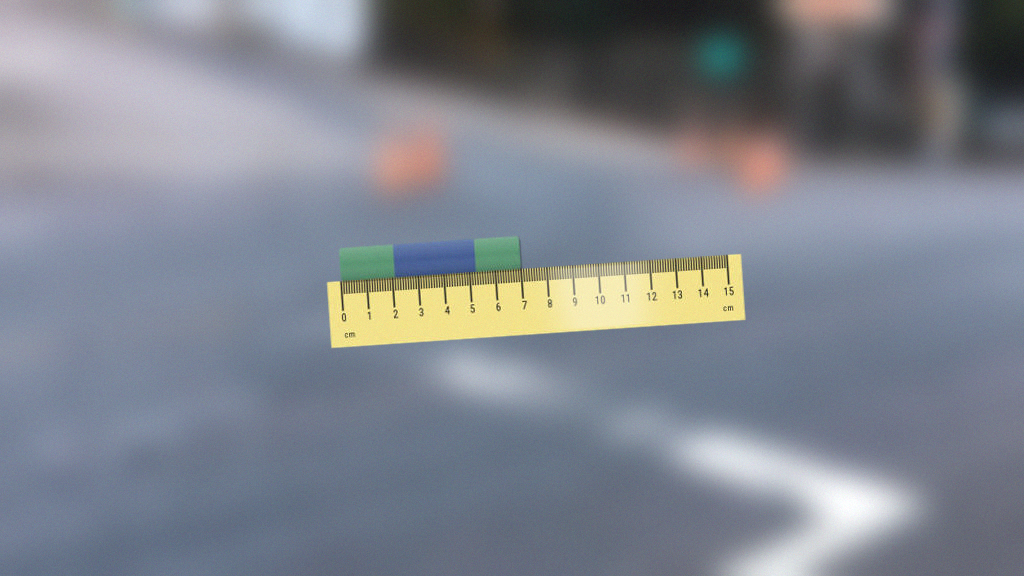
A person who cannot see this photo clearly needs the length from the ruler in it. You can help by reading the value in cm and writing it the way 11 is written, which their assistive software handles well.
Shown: 7
